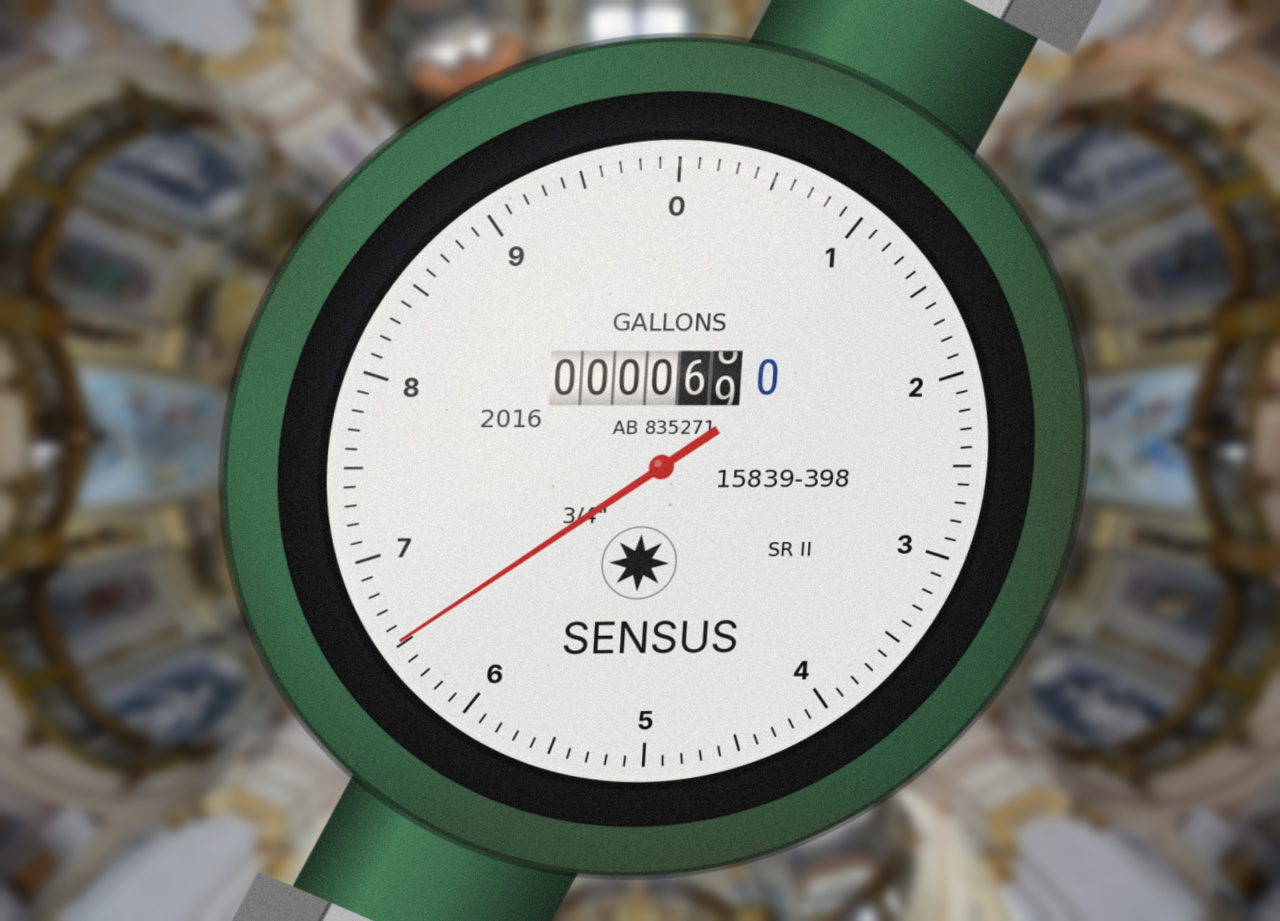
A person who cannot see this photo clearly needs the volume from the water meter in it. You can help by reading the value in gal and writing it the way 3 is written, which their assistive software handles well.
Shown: 686.5
